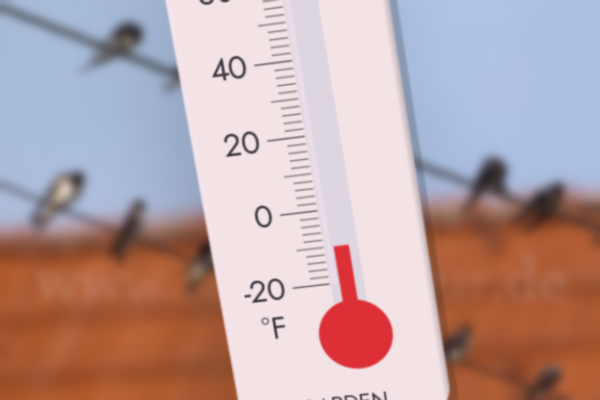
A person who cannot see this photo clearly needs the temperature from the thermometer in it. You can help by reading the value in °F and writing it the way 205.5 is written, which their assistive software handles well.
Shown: -10
